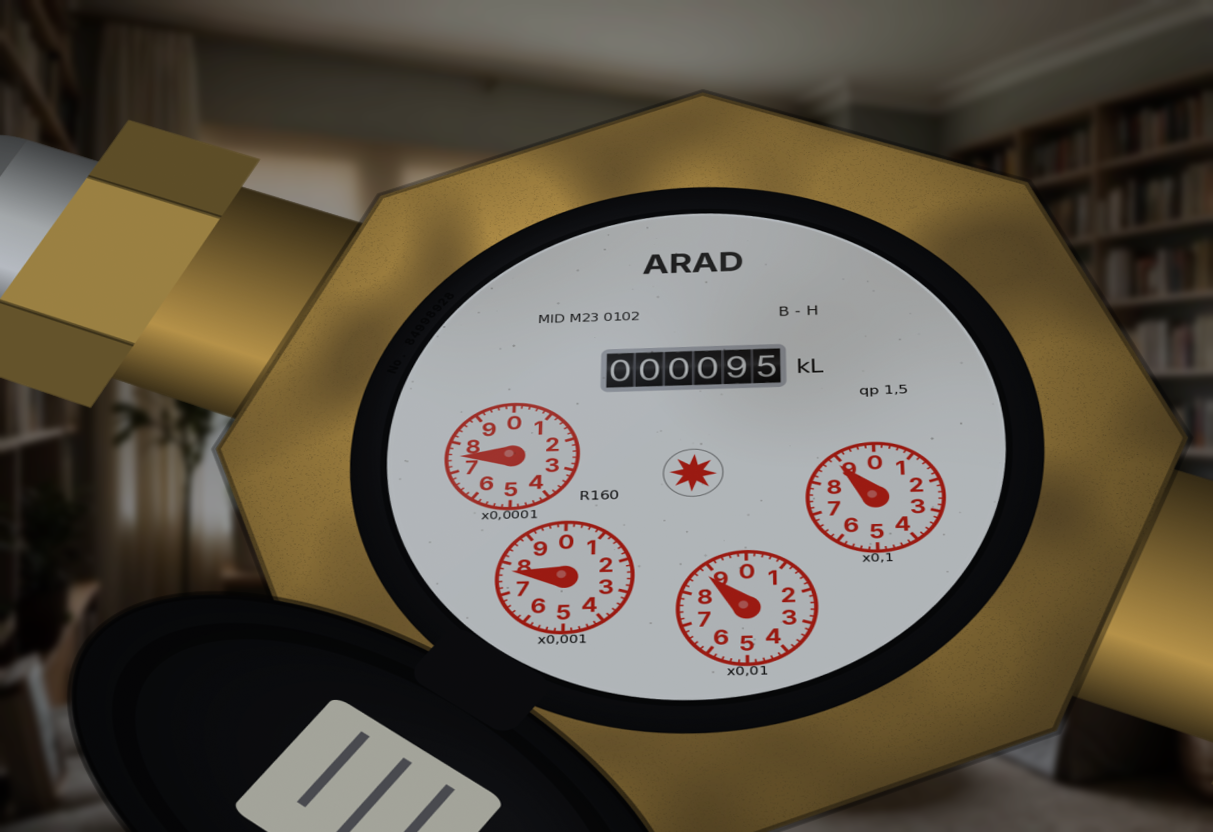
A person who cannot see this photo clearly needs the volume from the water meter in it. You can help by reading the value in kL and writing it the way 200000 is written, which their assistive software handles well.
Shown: 95.8877
